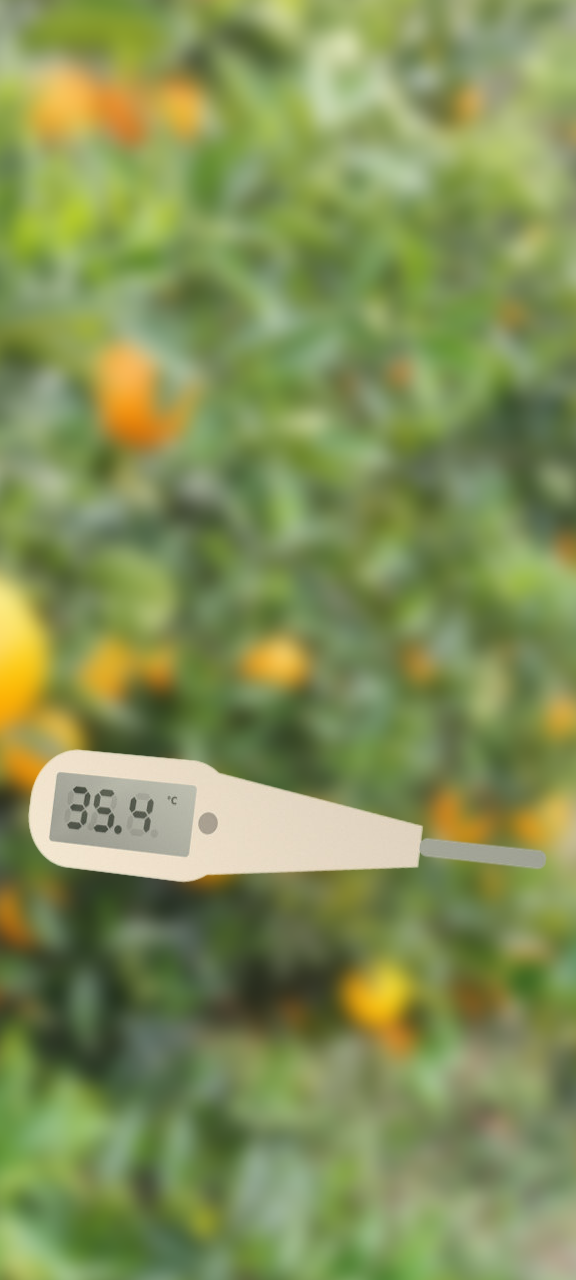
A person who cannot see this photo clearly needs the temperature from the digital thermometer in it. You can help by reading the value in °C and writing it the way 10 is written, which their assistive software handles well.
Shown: 35.4
